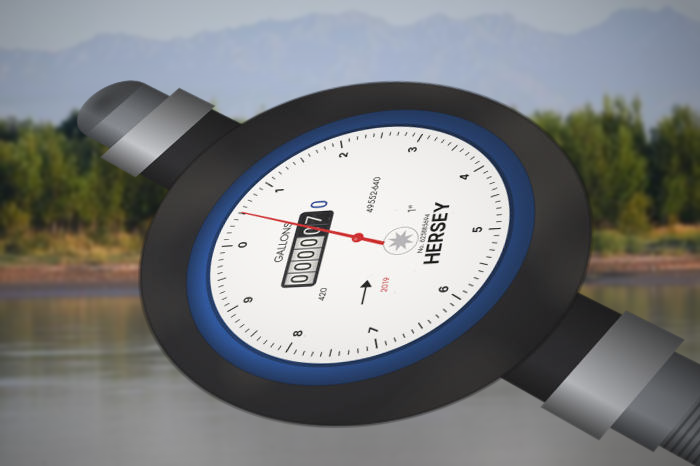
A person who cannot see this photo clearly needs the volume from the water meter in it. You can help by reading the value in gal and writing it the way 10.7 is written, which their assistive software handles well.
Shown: 70.5
